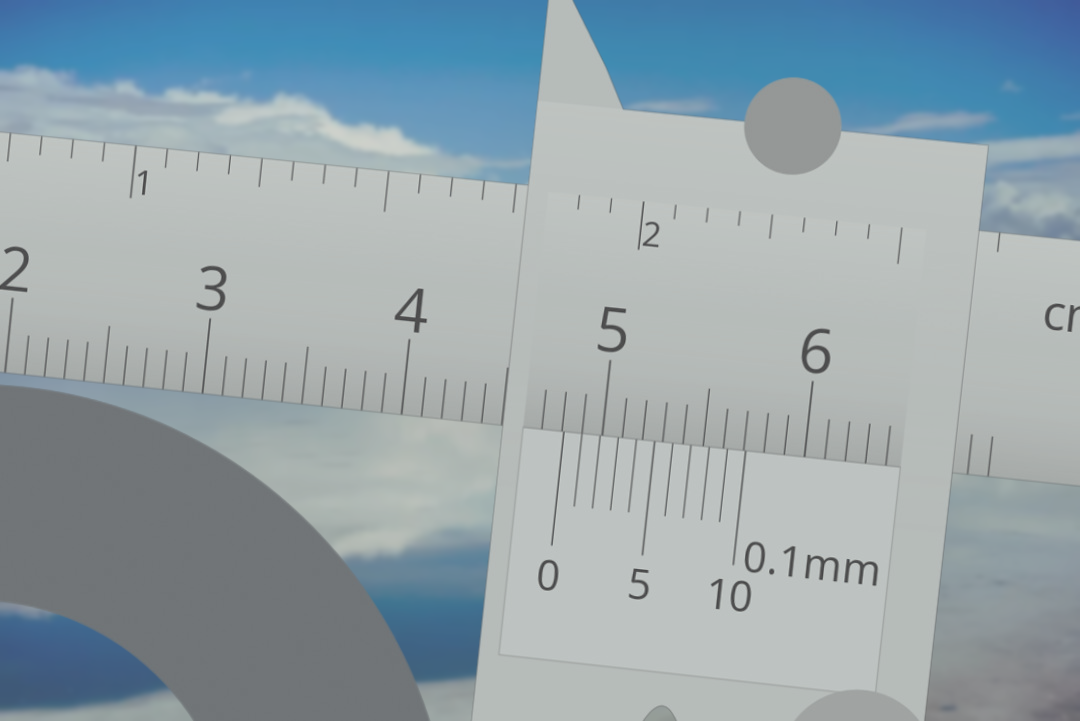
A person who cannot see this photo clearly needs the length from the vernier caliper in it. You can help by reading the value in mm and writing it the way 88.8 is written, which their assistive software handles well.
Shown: 48.1
